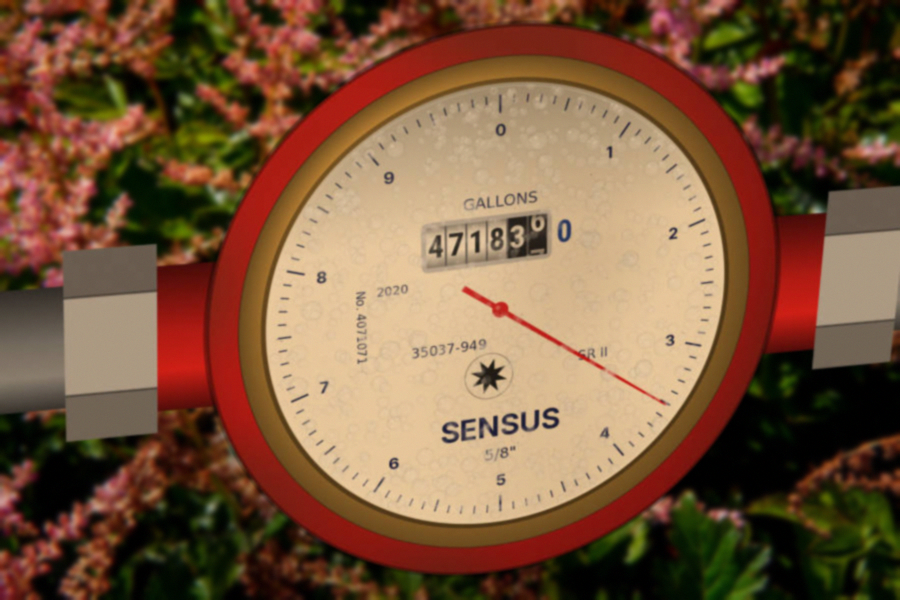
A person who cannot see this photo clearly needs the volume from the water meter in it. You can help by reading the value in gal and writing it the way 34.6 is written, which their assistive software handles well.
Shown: 4718363.5
